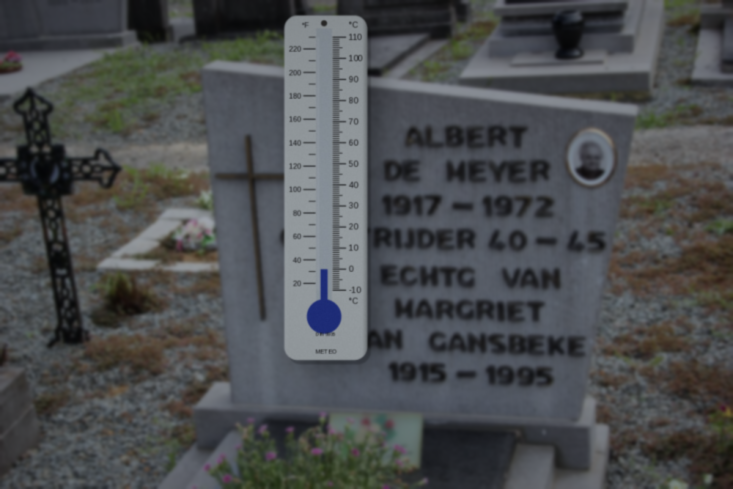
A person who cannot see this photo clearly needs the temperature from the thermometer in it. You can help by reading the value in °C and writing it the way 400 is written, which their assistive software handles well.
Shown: 0
